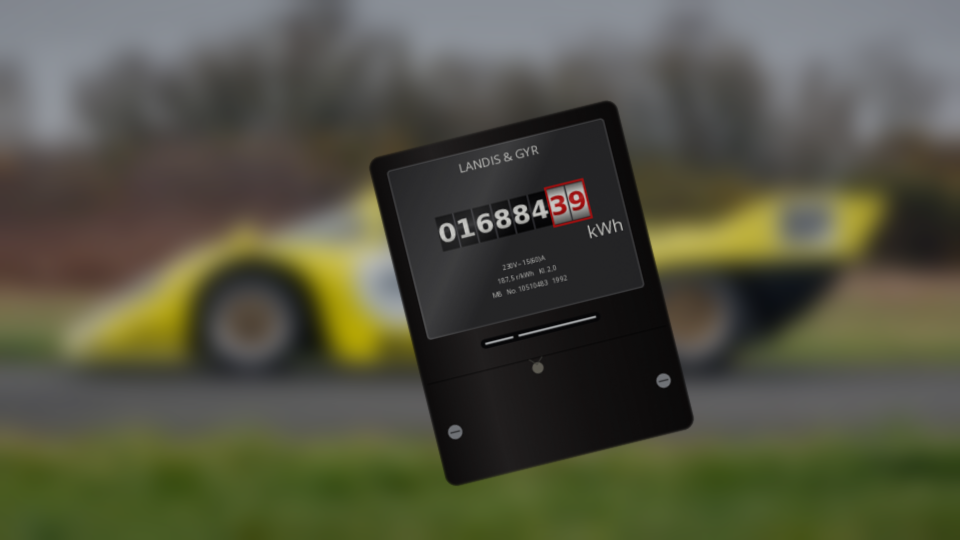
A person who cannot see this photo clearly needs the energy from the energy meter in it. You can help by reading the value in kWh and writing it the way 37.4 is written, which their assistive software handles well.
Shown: 16884.39
